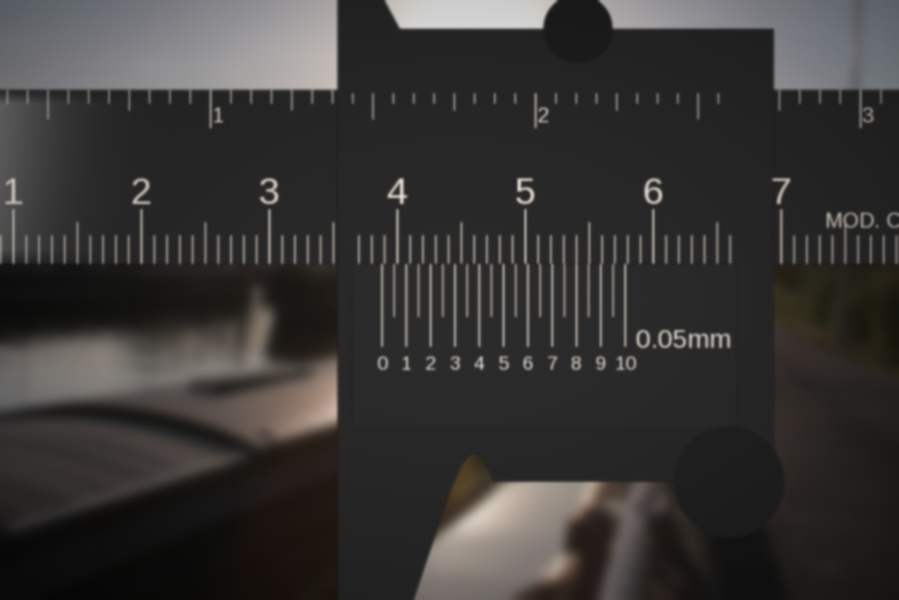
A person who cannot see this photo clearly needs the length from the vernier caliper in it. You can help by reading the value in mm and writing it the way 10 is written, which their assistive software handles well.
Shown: 38.8
